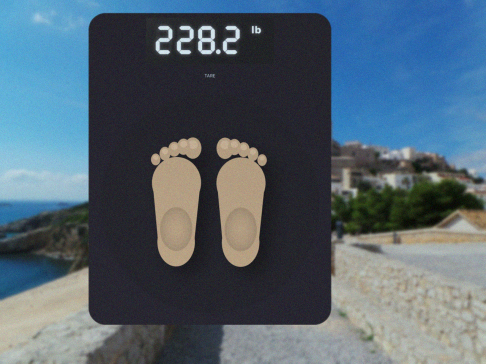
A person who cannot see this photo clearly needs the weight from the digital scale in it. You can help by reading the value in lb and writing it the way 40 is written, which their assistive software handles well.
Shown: 228.2
